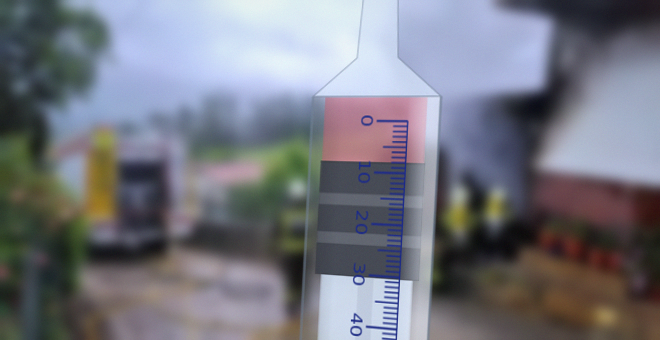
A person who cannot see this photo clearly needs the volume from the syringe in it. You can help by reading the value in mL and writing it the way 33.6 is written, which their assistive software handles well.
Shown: 8
